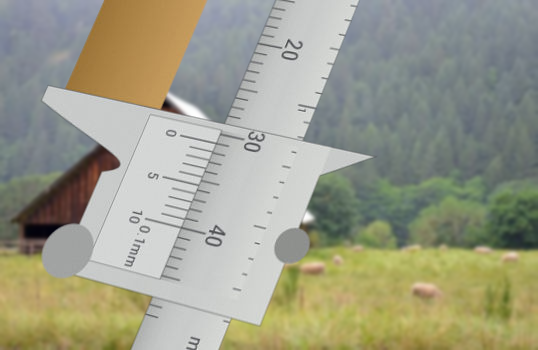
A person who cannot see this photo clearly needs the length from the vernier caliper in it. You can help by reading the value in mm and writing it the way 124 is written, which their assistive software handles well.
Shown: 31.0
